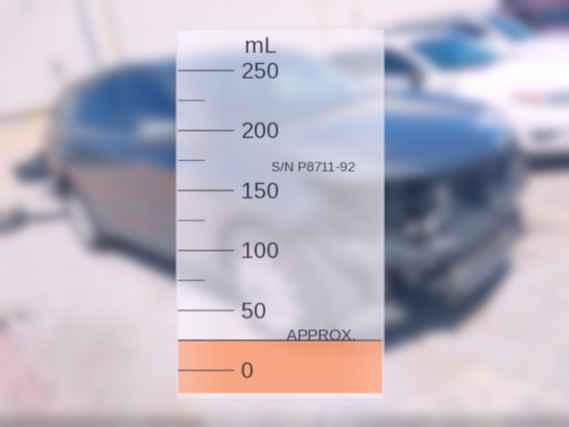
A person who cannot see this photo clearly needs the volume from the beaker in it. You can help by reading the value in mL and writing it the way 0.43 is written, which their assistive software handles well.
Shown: 25
